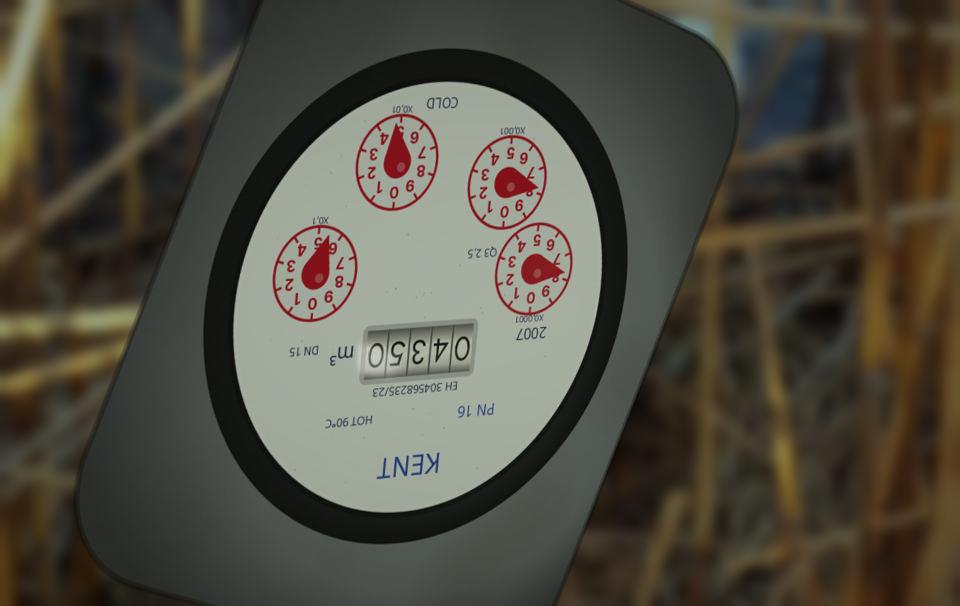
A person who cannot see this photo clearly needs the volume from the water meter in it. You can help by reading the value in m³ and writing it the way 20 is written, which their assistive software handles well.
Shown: 4350.5477
